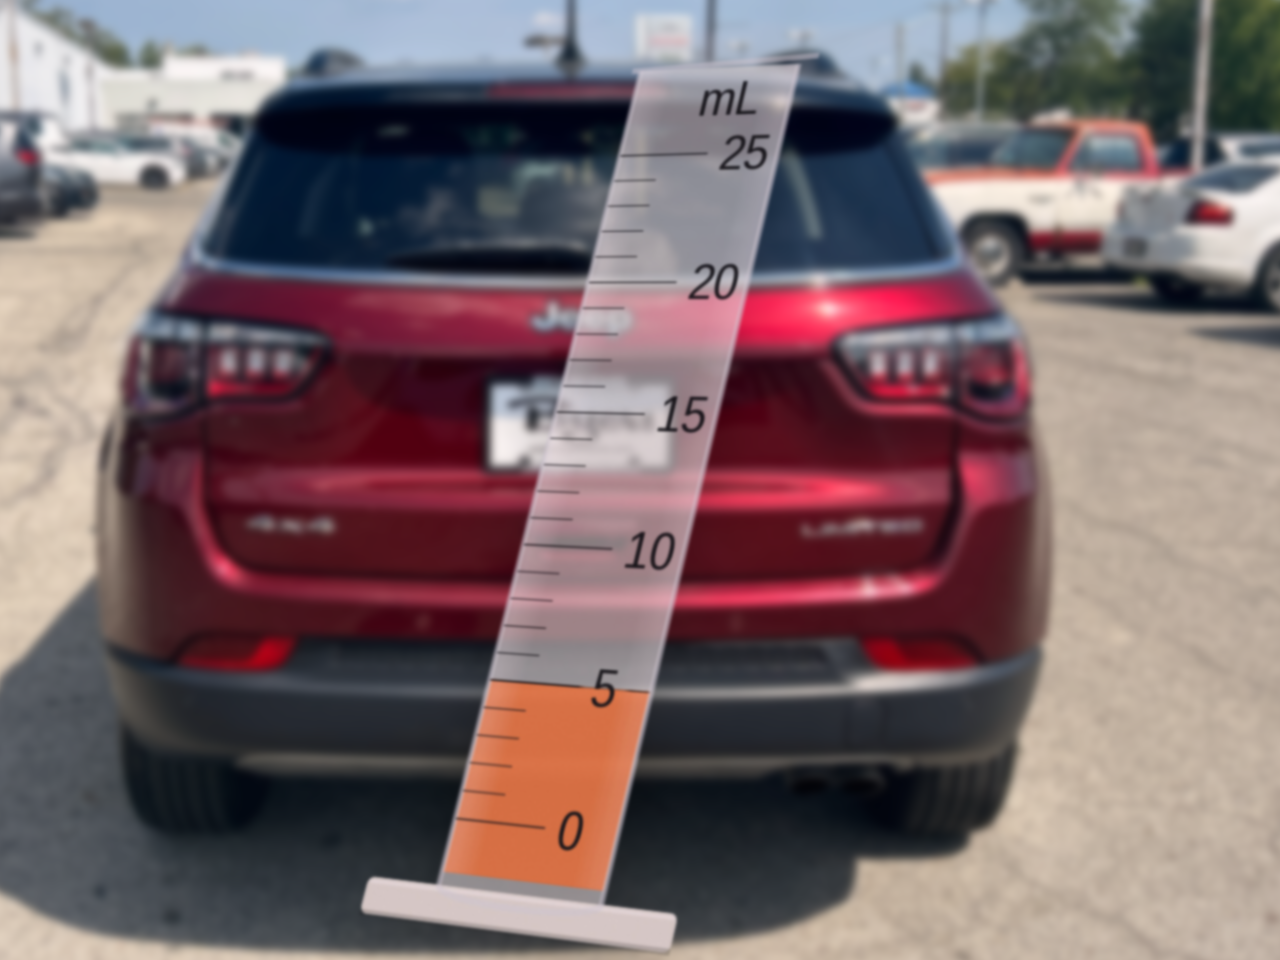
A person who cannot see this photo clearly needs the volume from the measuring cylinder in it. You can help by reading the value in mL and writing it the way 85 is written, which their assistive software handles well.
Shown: 5
